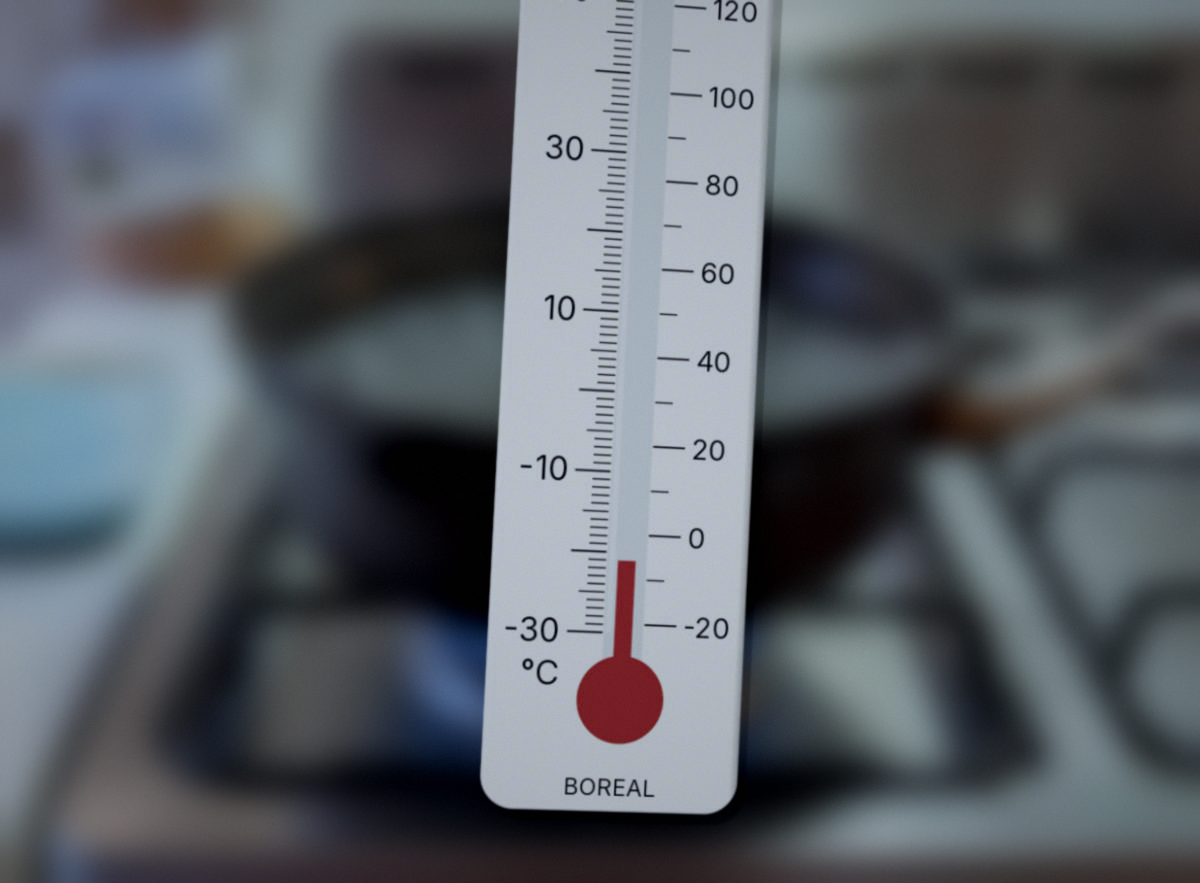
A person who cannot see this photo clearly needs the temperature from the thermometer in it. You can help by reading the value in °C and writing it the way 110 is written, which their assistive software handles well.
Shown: -21
